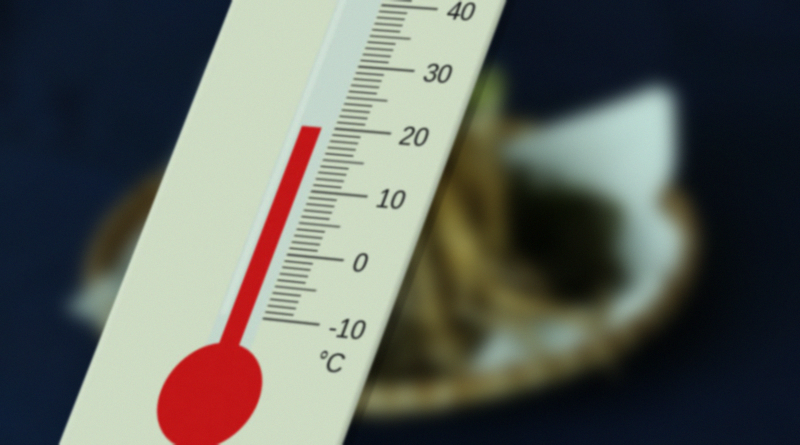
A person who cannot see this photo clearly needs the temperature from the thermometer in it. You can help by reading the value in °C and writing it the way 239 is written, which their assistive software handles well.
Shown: 20
